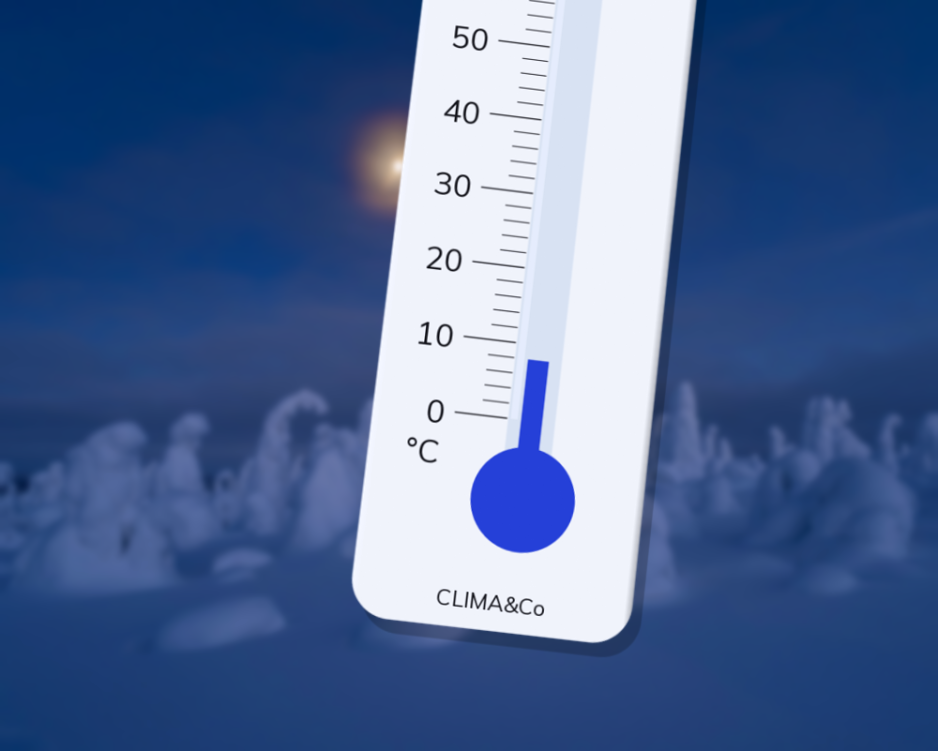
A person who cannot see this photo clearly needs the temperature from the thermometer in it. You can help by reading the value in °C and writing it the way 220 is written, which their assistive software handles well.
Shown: 8
